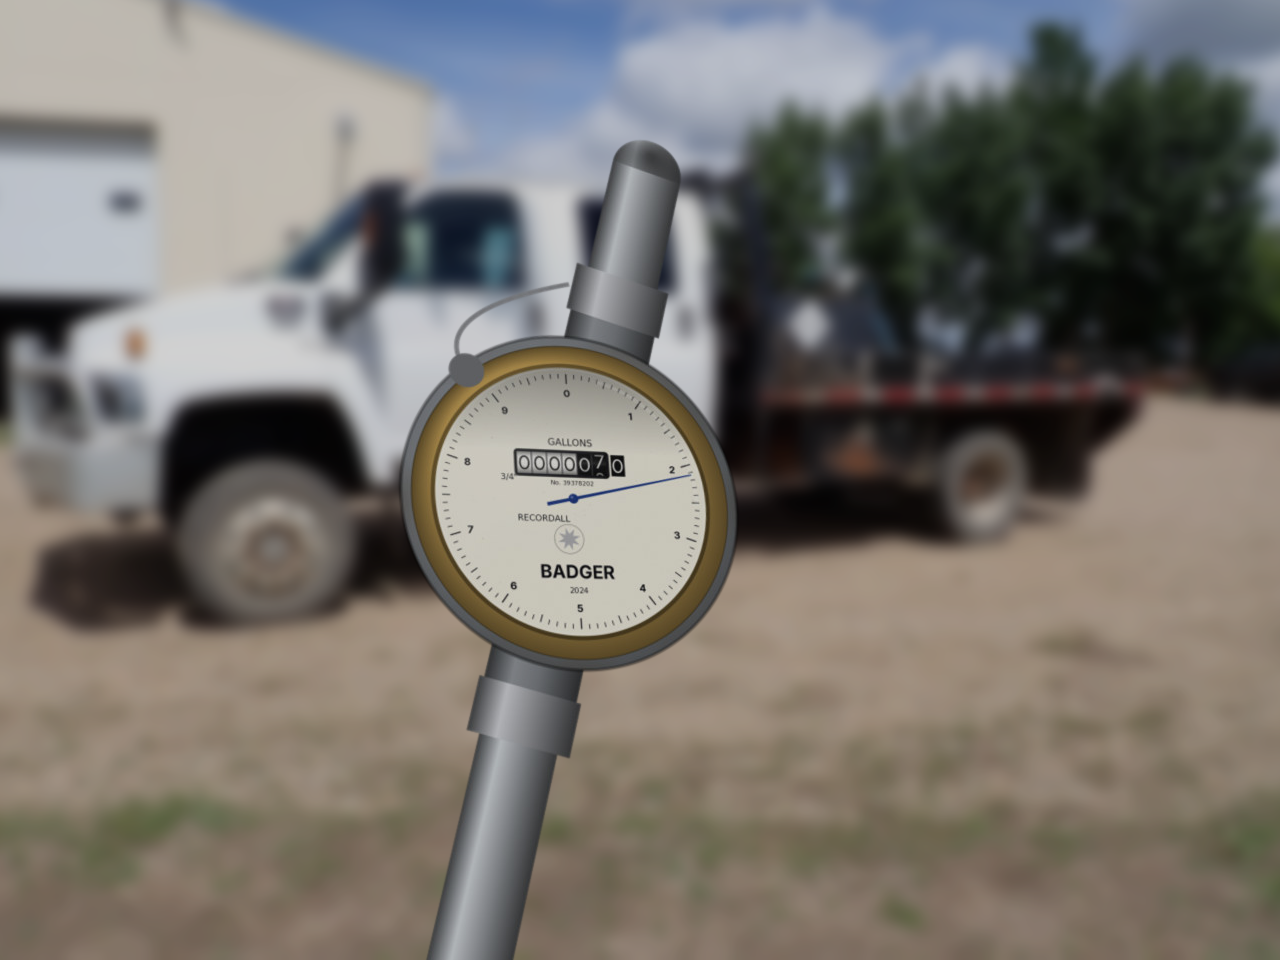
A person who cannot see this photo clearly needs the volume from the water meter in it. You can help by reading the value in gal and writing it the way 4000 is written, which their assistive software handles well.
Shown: 72.1
